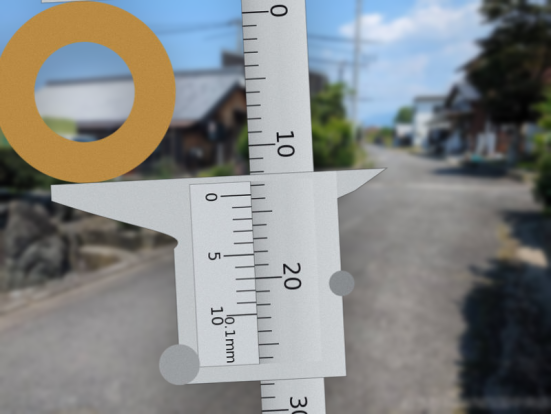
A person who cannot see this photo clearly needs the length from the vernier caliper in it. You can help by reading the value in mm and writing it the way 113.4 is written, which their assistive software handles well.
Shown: 13.7
